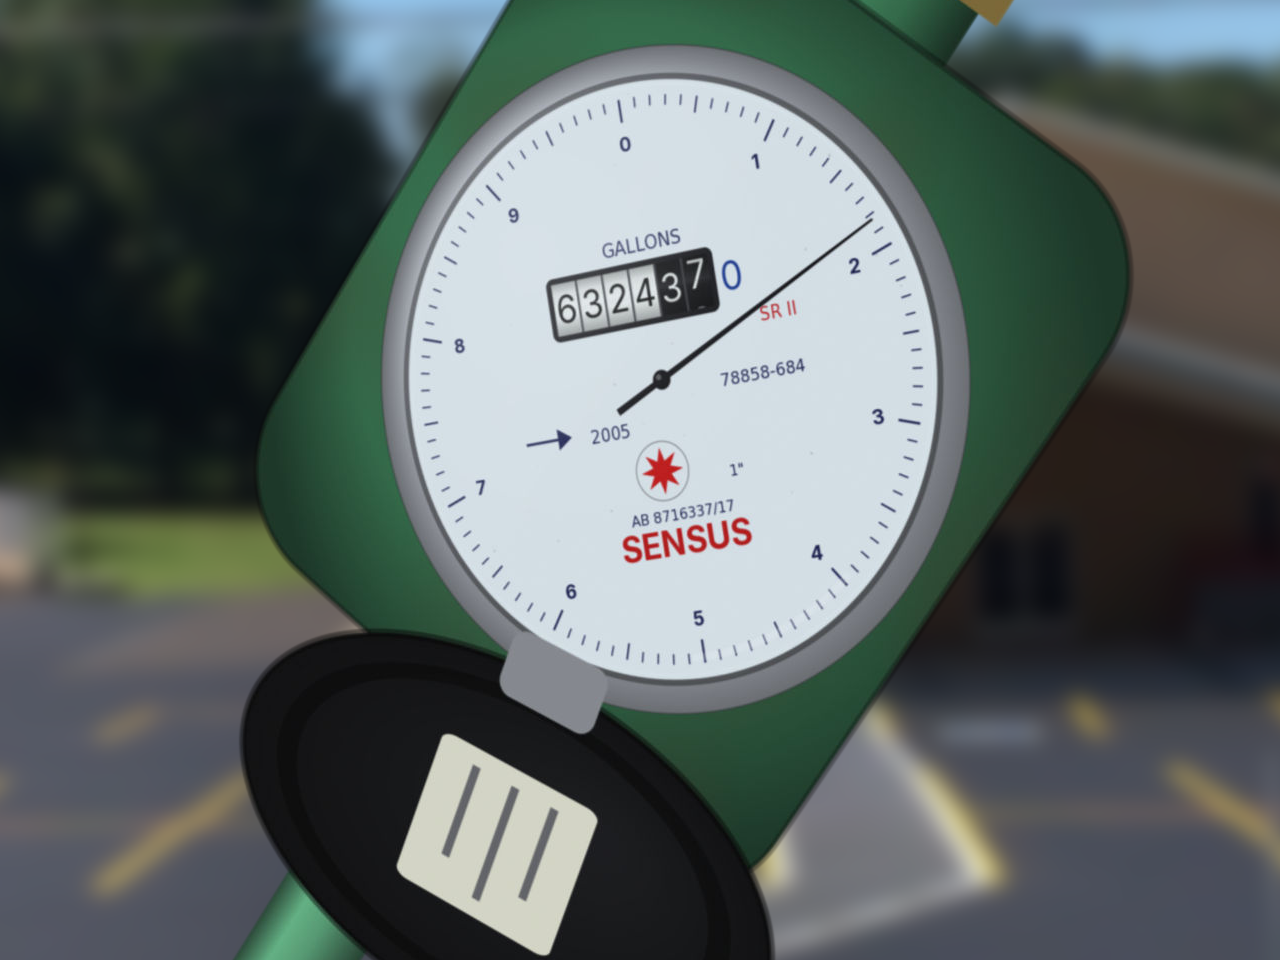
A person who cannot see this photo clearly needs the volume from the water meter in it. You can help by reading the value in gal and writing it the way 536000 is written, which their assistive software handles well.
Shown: 6324371.8
